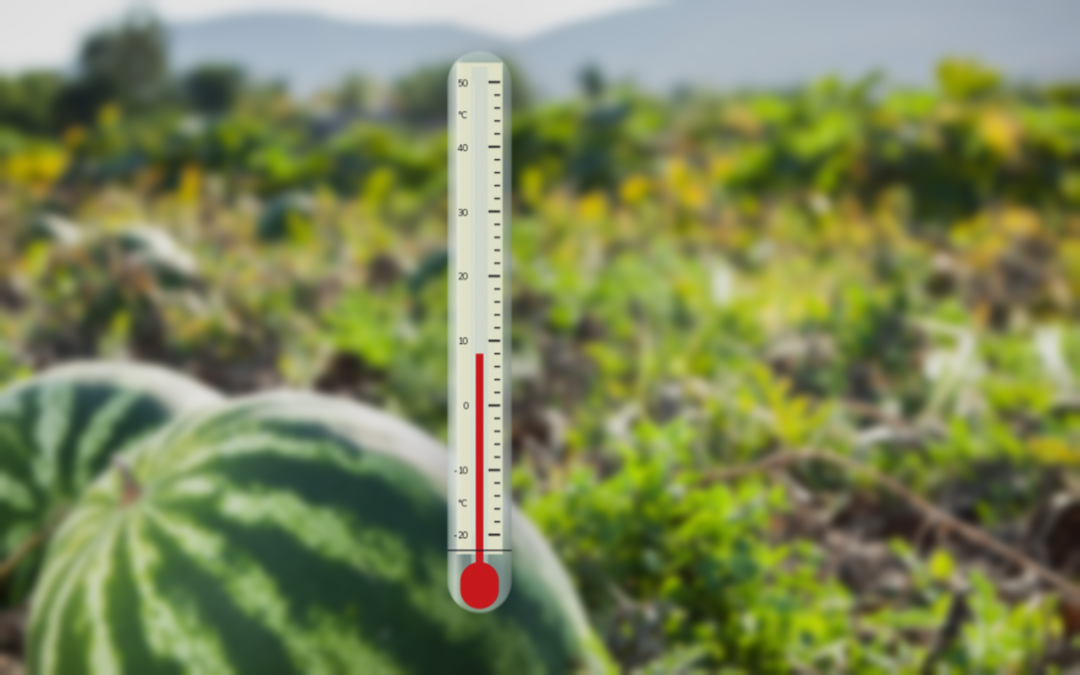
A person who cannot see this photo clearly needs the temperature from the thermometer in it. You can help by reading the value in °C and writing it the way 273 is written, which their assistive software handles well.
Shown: 8
